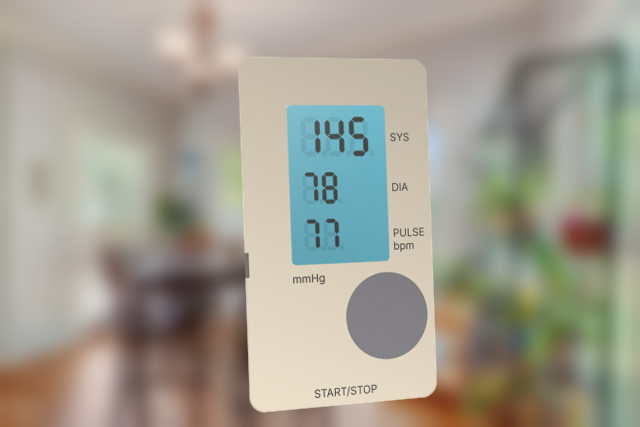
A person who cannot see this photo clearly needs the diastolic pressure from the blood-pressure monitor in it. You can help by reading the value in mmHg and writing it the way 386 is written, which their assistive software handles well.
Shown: 78
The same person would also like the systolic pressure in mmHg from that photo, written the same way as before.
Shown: 145
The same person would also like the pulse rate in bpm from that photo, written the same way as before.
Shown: 77
